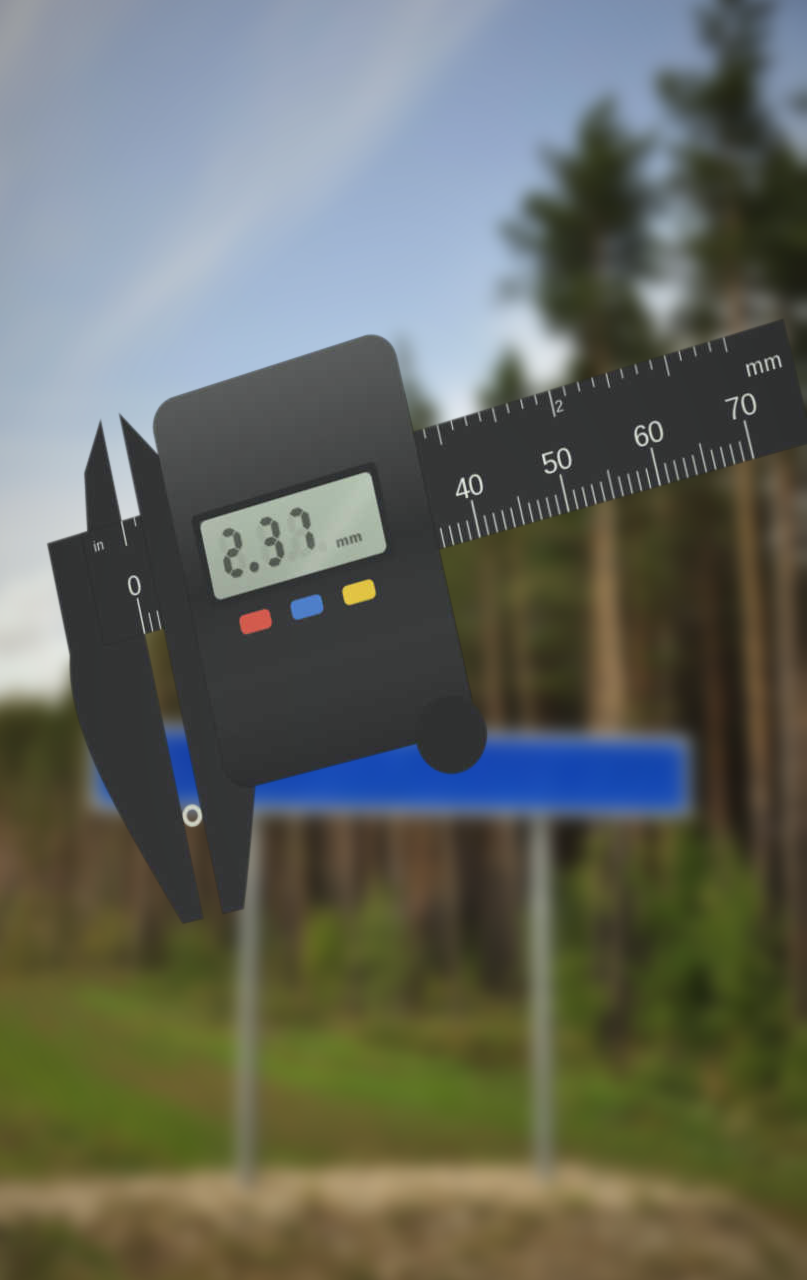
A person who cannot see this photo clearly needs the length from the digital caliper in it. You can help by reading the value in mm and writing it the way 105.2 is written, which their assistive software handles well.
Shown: 2.37
